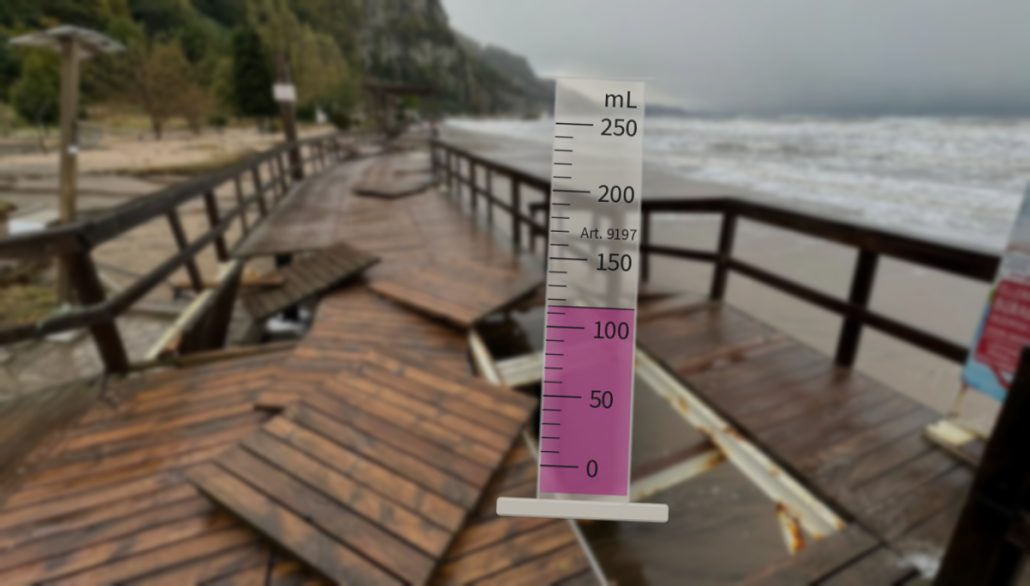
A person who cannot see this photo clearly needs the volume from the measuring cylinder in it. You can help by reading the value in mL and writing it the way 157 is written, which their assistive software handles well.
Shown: 115
